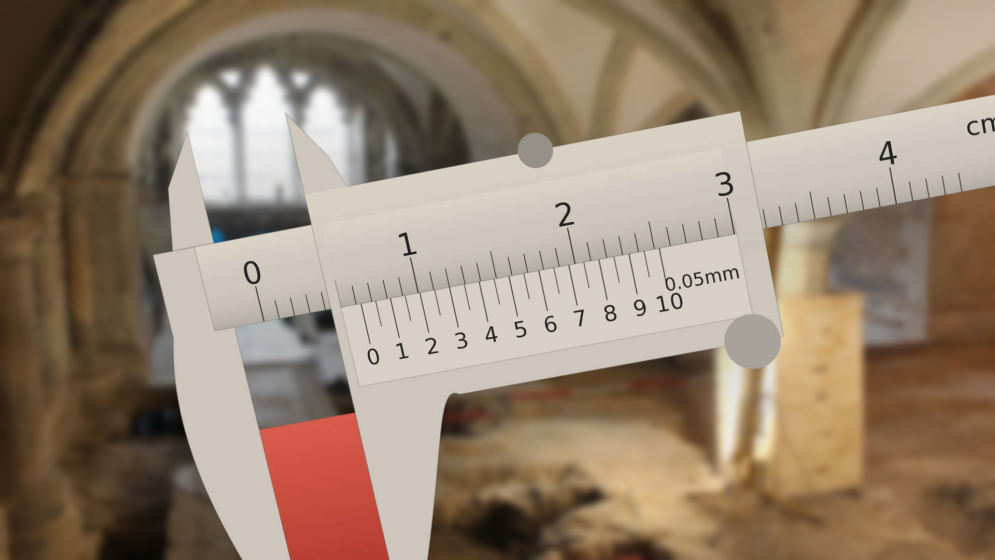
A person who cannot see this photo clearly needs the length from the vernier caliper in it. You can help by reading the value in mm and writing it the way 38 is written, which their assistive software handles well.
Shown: 6.3
